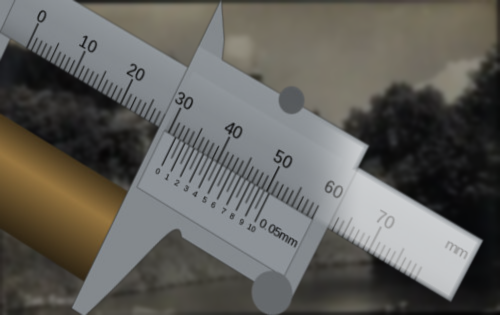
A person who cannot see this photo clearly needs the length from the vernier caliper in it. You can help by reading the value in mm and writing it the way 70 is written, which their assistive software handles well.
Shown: 31.5
